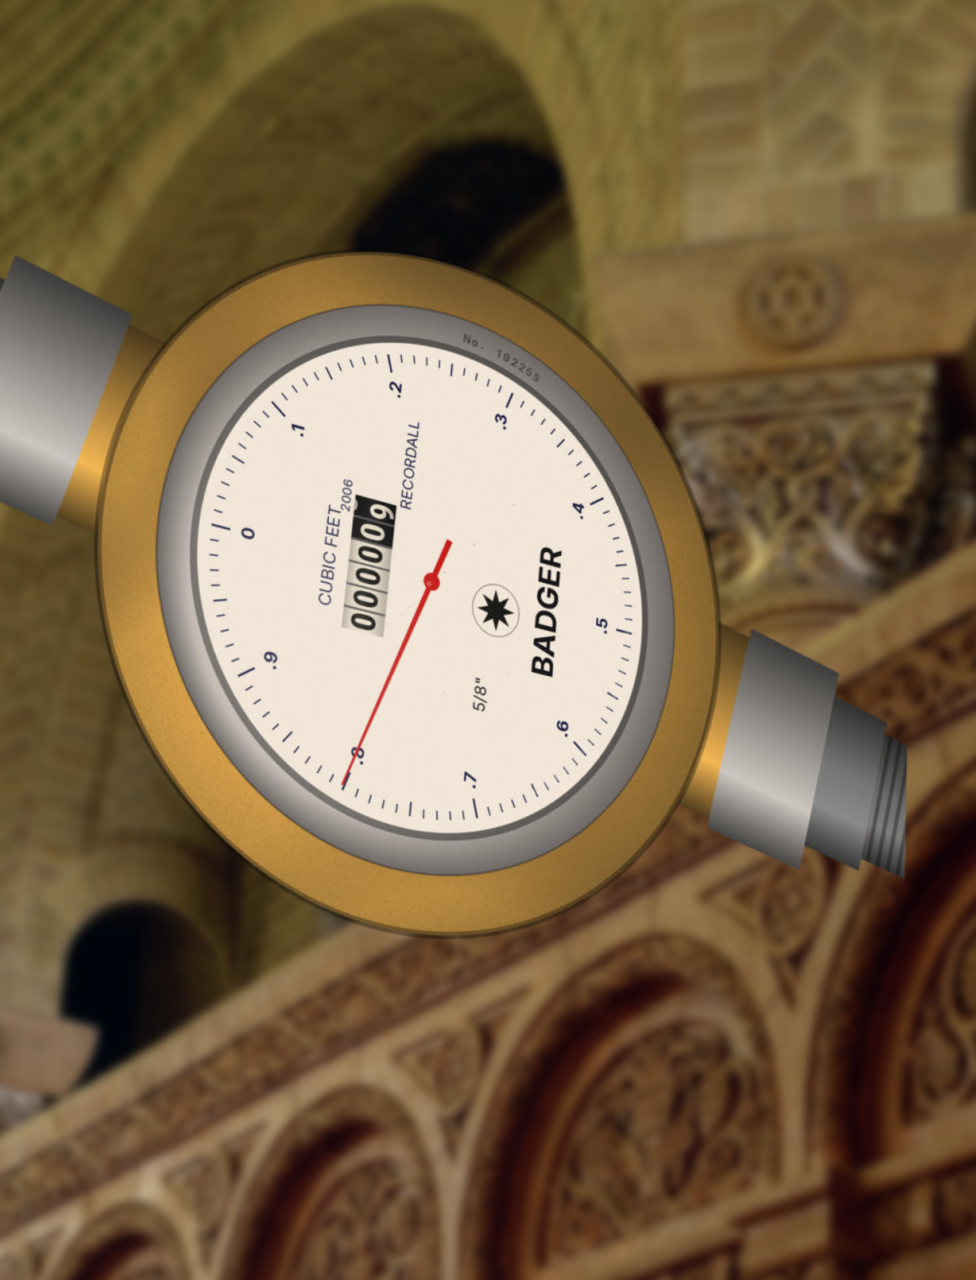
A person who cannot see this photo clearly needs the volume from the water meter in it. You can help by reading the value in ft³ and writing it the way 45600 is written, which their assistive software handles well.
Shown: 8.80
